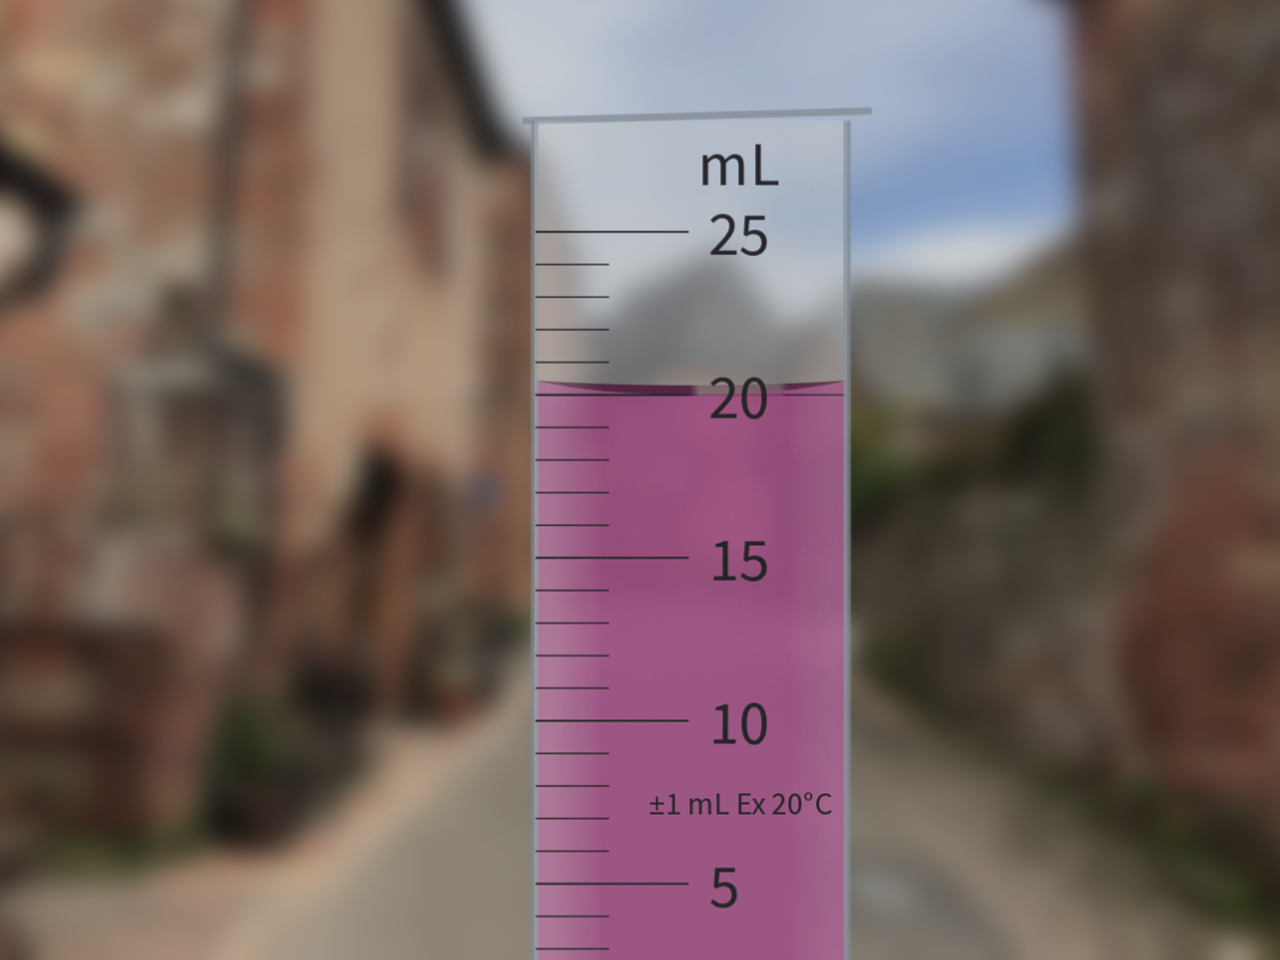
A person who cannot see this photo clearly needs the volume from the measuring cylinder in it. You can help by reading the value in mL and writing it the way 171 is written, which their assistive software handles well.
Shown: 20
